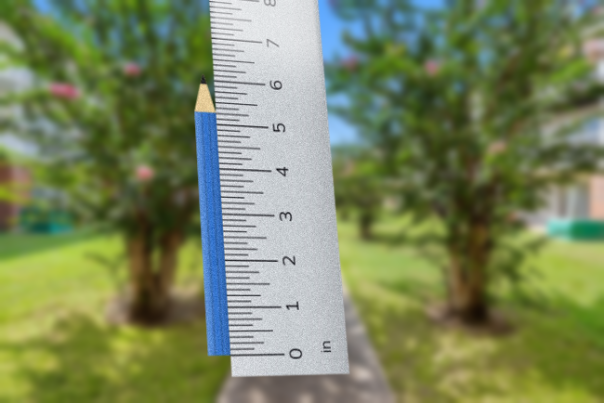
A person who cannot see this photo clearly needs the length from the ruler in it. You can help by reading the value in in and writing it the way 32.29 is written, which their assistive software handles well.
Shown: 6.125
